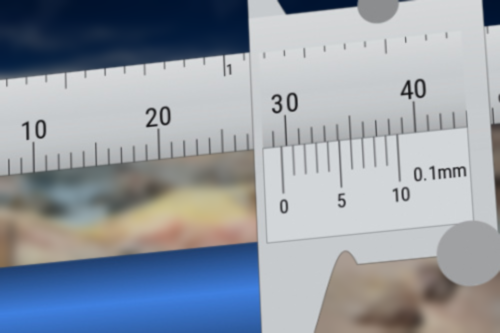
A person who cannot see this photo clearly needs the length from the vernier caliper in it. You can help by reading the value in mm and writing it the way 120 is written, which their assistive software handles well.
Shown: 29.6
